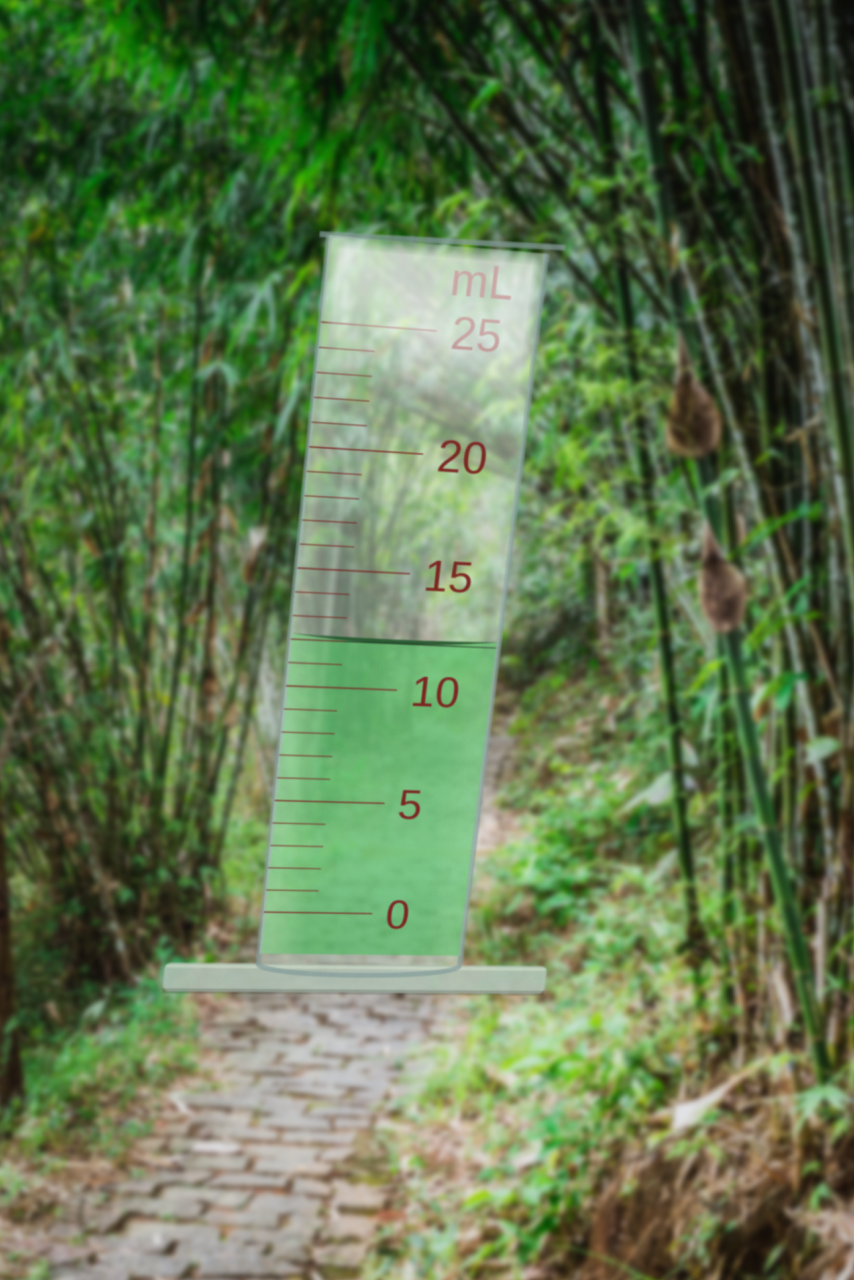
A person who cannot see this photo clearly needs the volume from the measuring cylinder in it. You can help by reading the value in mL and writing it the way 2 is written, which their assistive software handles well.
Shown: 12
